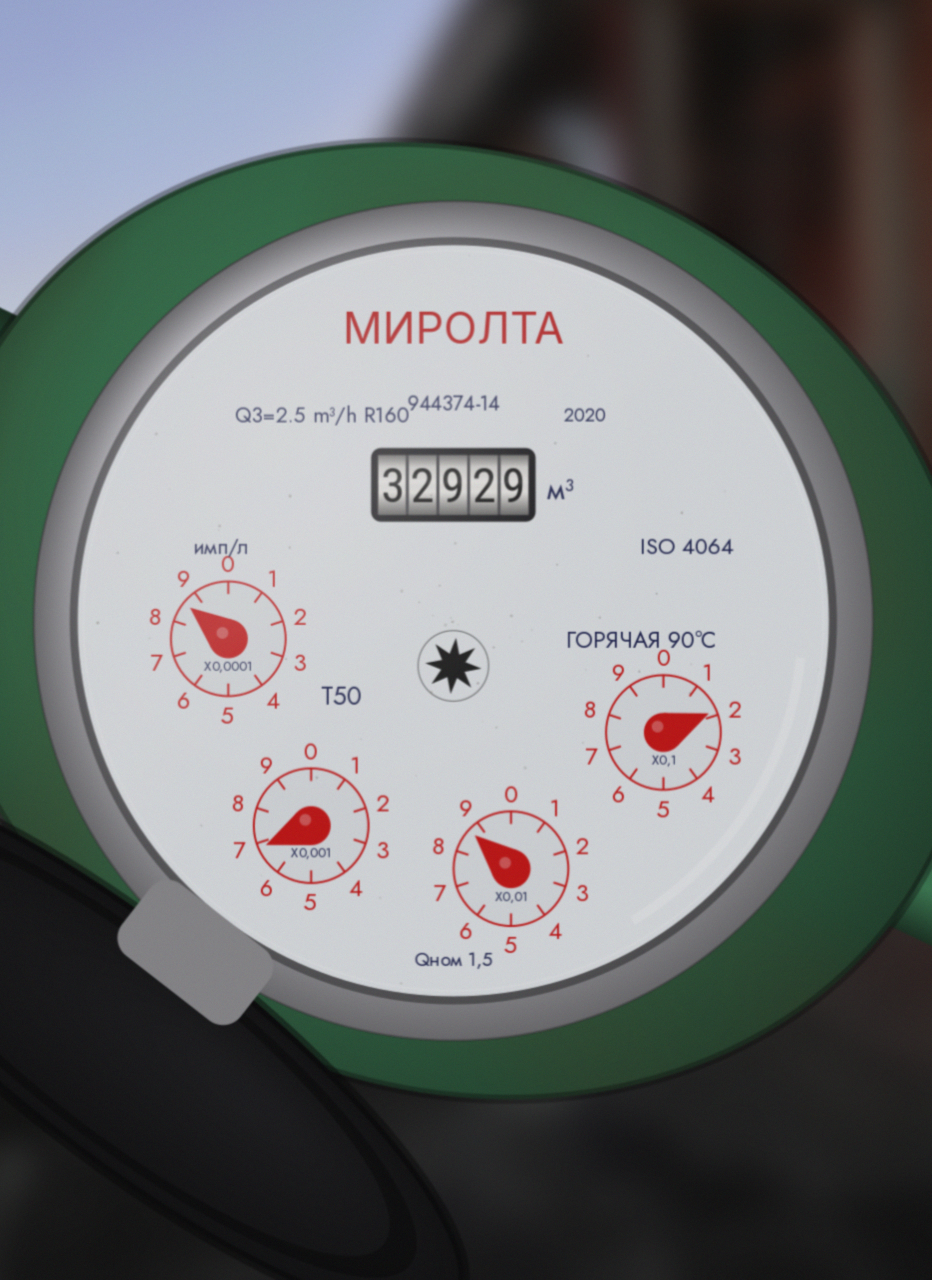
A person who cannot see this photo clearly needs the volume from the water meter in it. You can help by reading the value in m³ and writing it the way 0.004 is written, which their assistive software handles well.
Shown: 32929.1868
